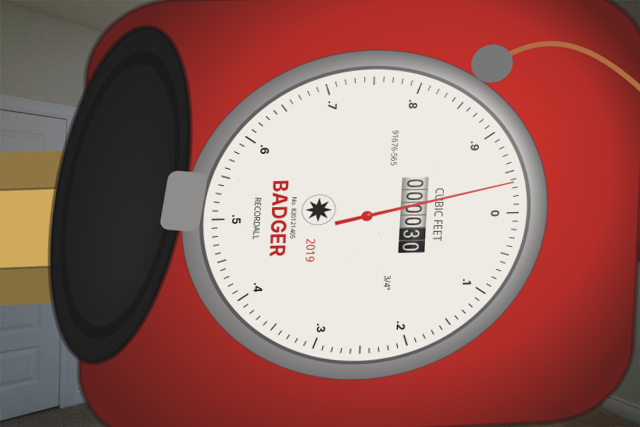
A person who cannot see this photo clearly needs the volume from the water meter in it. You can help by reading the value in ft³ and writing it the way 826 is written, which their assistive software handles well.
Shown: 29.96
